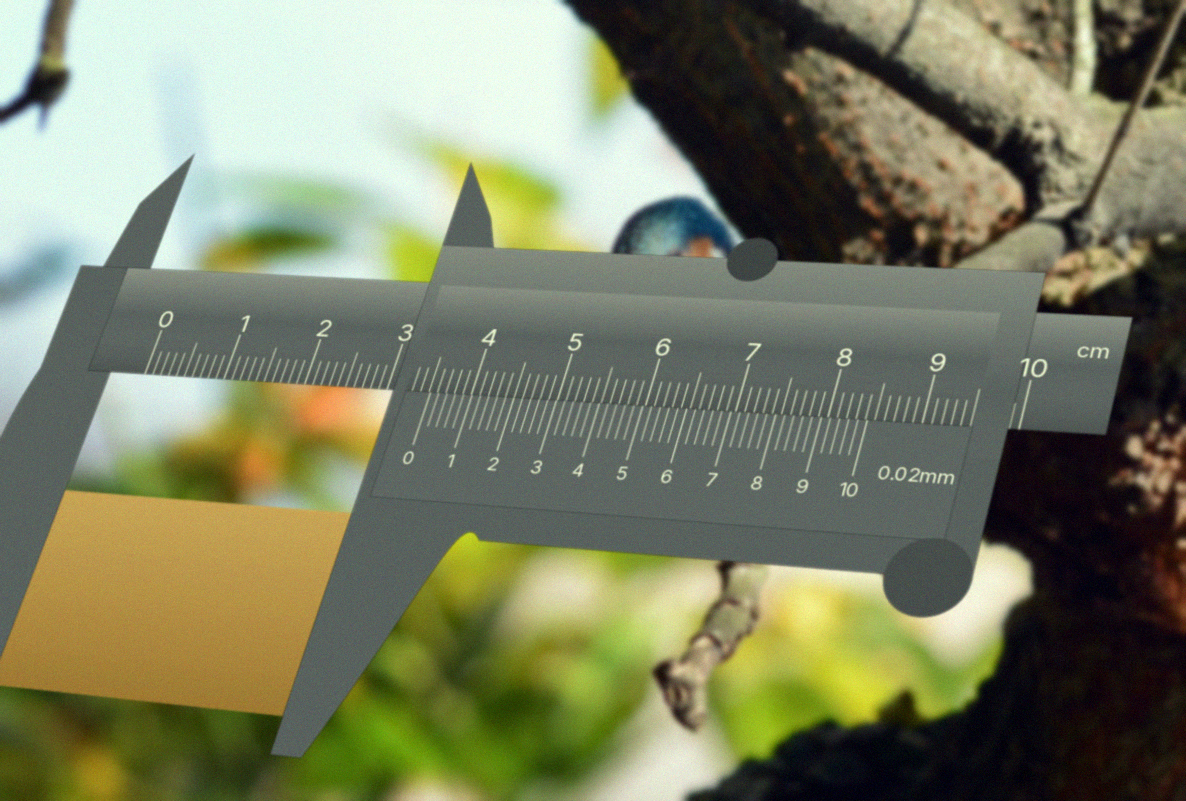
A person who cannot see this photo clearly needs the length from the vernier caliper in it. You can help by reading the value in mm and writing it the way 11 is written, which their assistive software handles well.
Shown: 35.2
